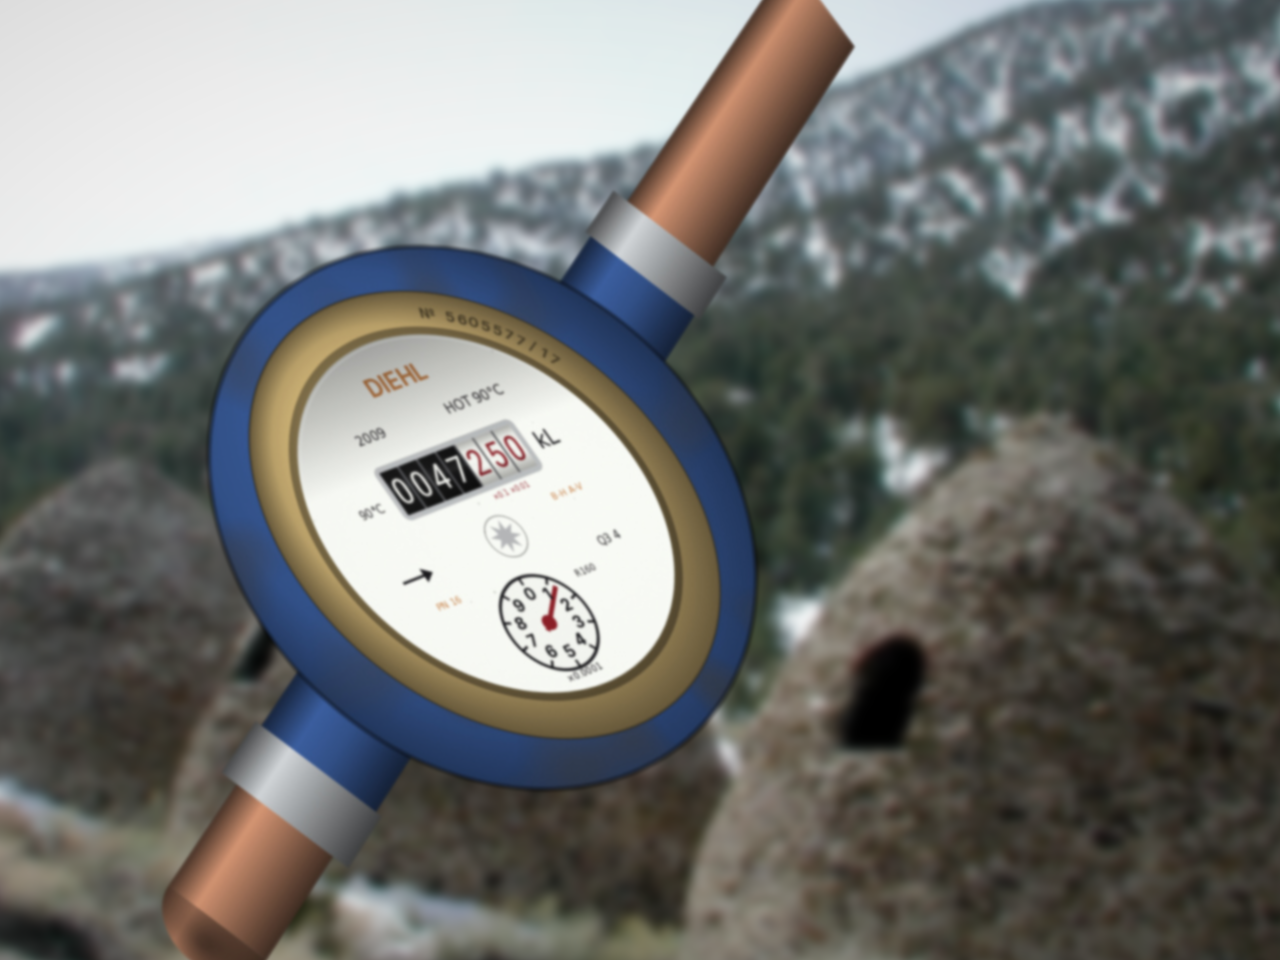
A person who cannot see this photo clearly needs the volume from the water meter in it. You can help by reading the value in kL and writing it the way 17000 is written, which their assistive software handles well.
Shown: 47.2501
